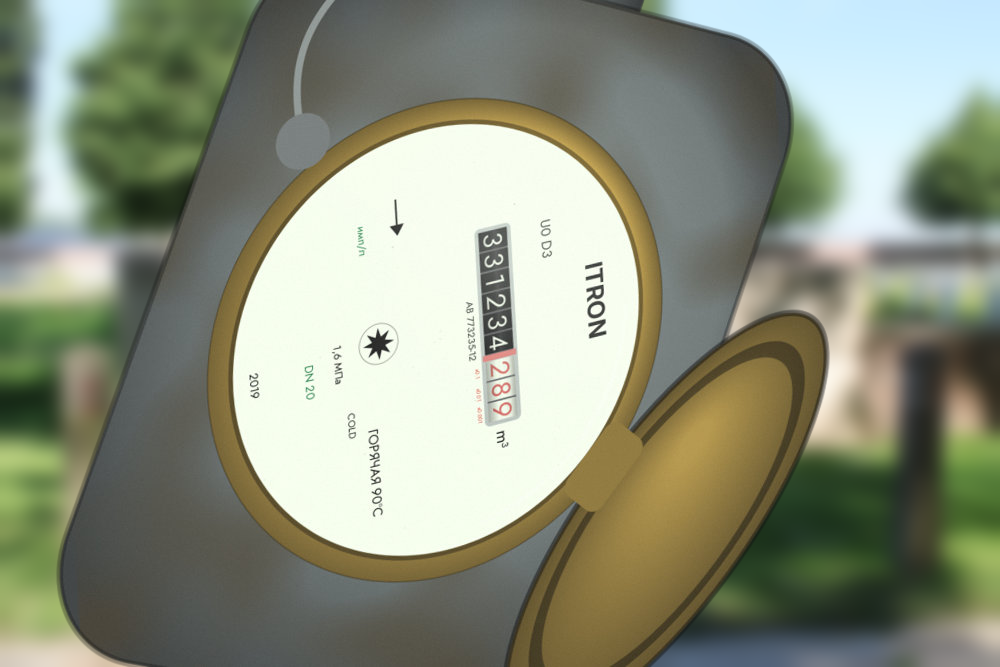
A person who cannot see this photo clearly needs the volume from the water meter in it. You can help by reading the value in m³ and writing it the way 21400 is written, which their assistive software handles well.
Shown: 331234.289
